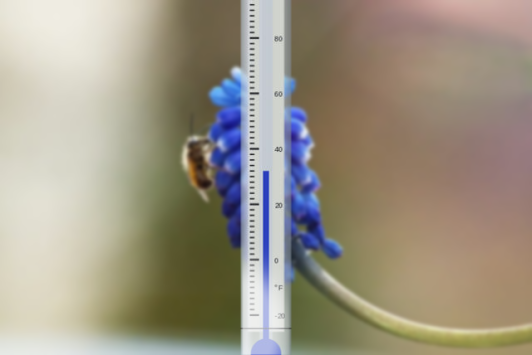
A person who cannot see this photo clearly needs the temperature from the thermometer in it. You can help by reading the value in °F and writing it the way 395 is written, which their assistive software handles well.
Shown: 32
